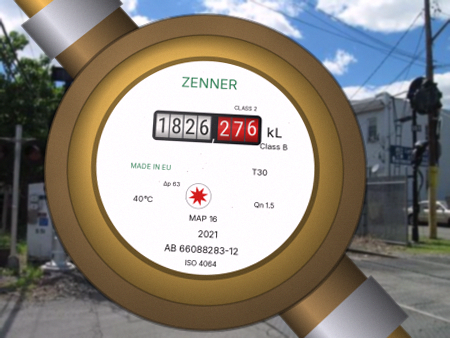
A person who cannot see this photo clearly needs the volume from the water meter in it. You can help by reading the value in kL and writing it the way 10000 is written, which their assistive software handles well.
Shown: 1826.276
